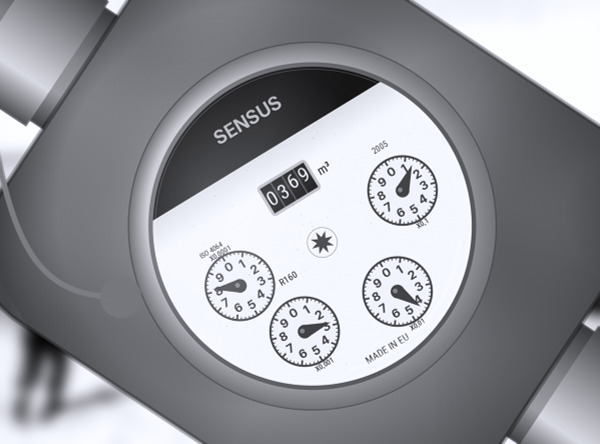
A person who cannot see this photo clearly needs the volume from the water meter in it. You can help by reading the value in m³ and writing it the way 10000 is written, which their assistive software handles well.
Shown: 369.1428
